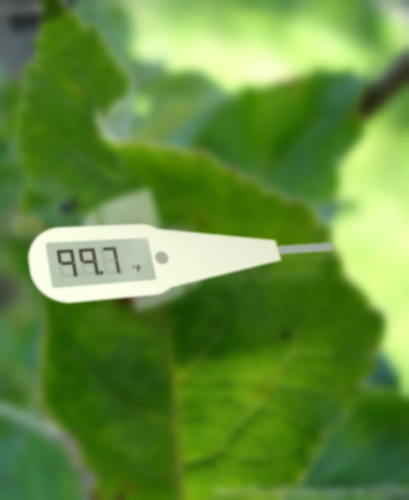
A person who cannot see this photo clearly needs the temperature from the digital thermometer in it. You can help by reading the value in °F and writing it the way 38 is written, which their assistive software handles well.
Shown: 99.7
